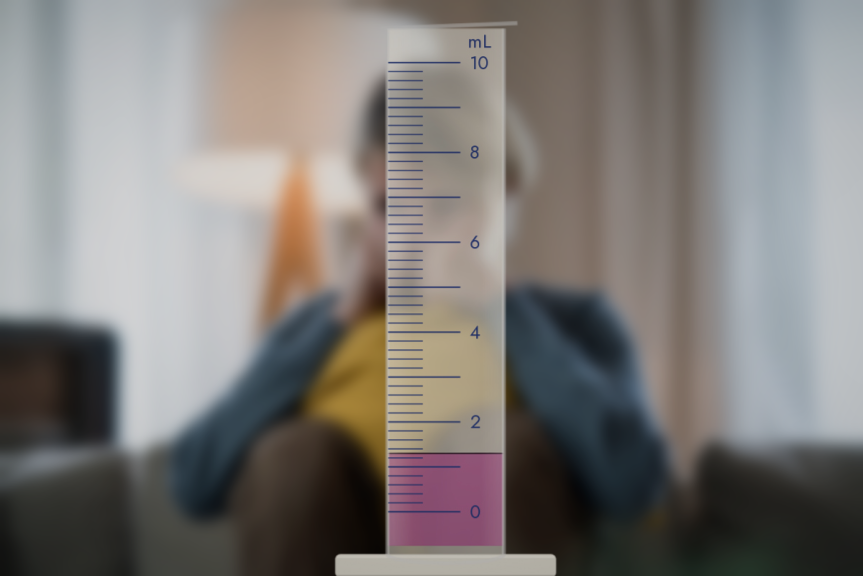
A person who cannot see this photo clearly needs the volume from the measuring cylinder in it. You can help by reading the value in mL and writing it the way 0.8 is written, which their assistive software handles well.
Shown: 1.3
